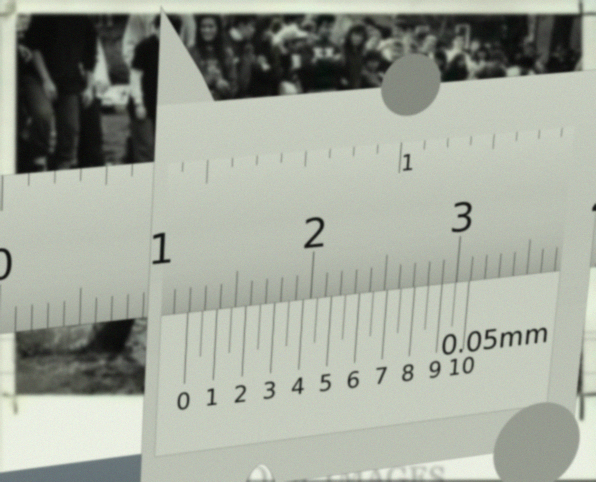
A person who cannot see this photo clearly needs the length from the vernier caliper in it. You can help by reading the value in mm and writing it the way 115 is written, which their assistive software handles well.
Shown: 11.9
